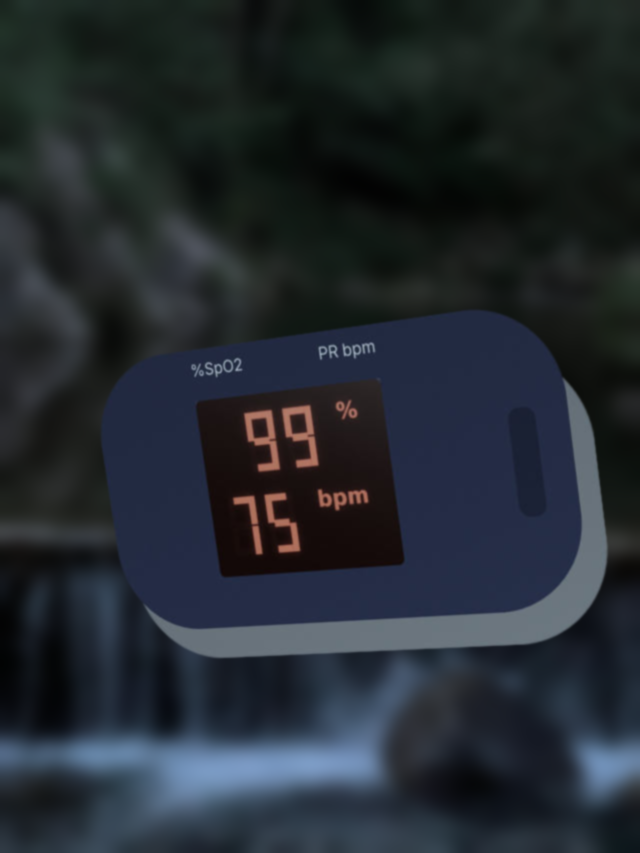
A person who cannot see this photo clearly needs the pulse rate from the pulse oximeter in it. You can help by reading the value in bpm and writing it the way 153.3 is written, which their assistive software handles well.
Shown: 75
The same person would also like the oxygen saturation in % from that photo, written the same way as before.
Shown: 99
